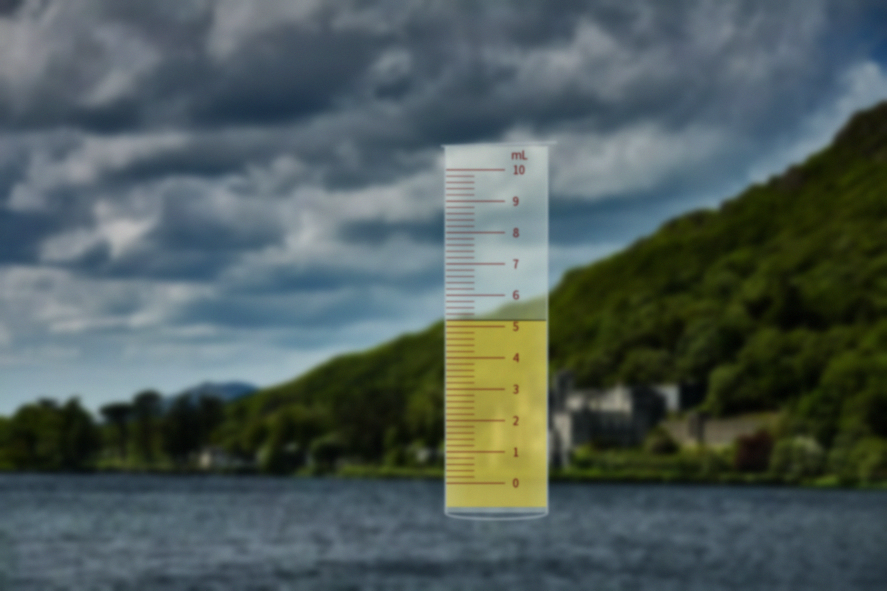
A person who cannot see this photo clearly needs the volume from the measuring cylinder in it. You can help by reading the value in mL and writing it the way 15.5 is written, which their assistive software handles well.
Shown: 5.2
